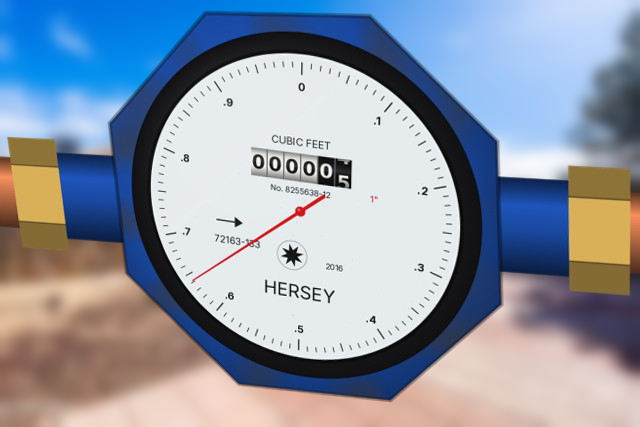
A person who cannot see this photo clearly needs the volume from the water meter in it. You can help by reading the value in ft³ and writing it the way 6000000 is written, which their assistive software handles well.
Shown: 4.64
